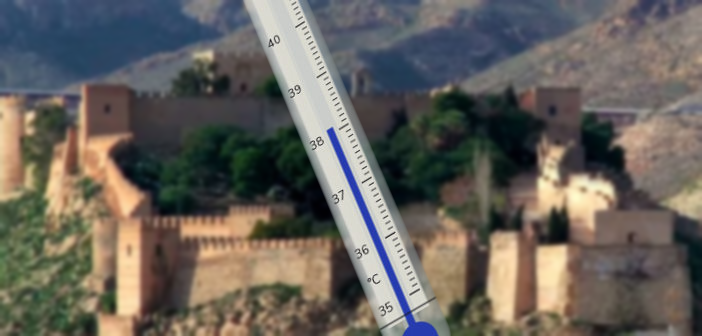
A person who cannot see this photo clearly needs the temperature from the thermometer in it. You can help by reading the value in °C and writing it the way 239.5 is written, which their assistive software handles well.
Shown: 38.1
